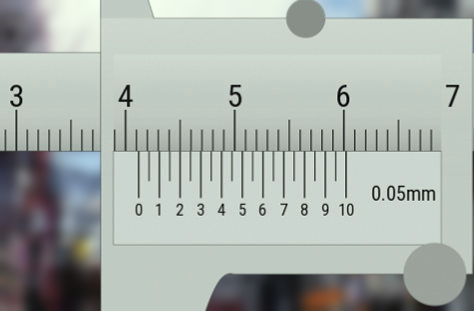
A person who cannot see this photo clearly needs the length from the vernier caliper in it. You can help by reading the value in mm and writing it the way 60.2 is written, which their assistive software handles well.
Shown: 41.2
